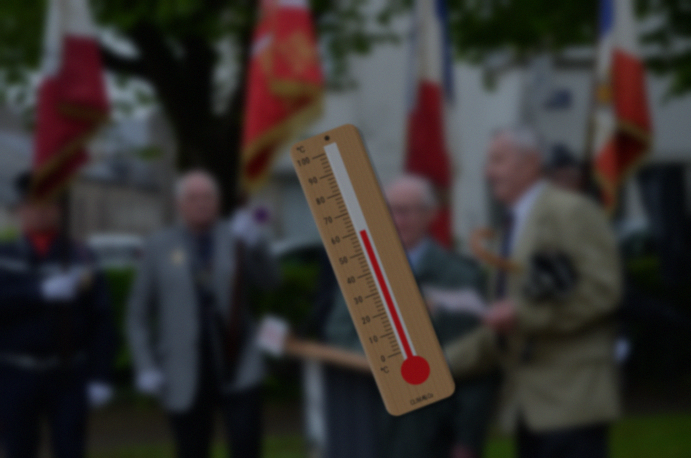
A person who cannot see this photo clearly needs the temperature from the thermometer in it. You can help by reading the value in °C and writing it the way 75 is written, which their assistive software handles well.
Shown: 60
